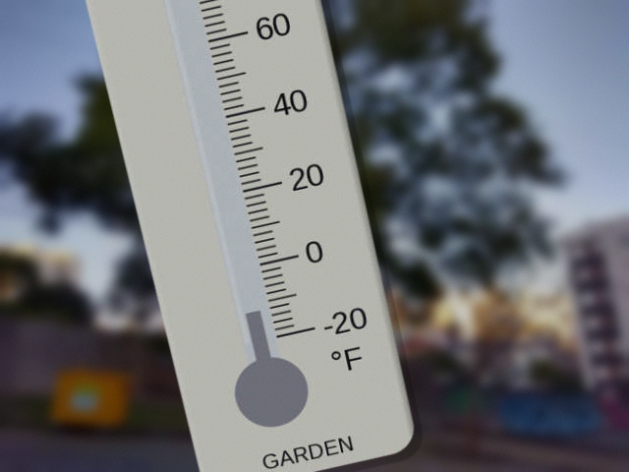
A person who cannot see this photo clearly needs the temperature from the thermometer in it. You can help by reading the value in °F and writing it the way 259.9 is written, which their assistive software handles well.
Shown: -12
